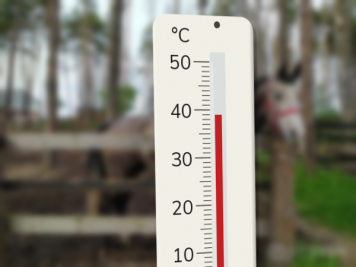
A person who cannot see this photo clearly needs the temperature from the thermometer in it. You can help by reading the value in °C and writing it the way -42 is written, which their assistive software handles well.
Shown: 39
